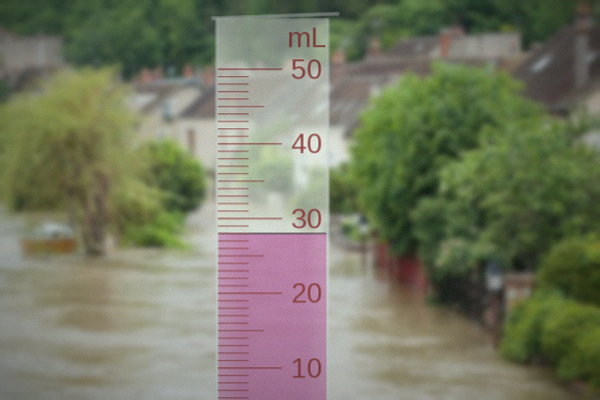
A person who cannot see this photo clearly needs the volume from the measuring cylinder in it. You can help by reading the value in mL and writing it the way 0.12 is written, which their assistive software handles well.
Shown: 28
